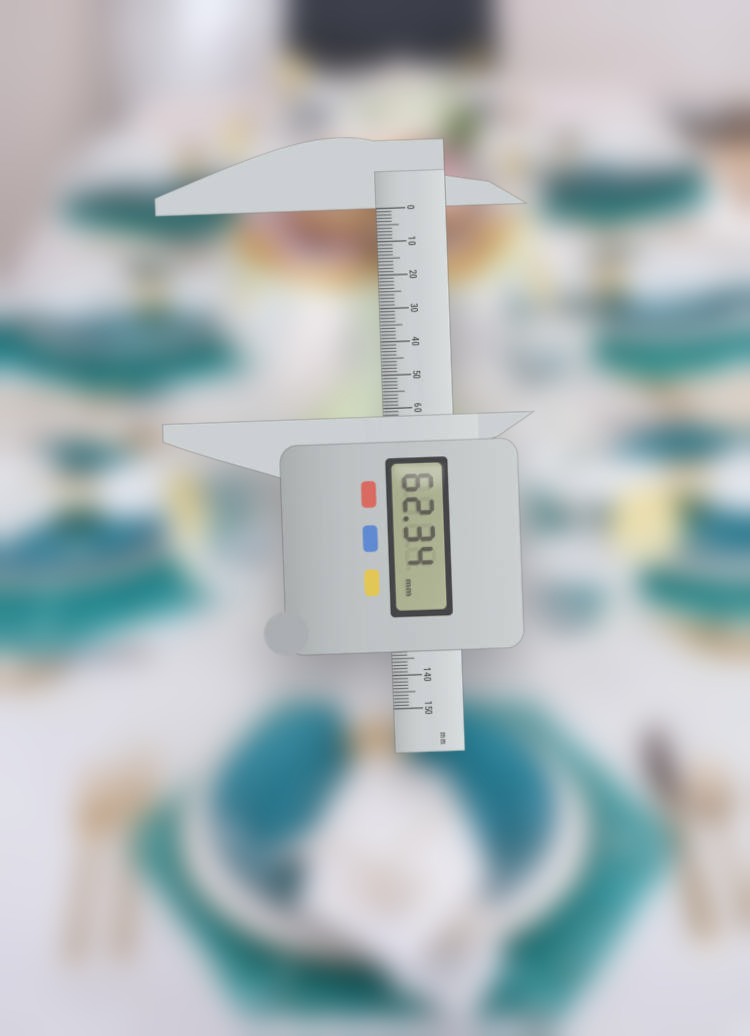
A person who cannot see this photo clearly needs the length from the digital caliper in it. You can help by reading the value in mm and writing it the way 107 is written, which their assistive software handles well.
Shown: 62.34
